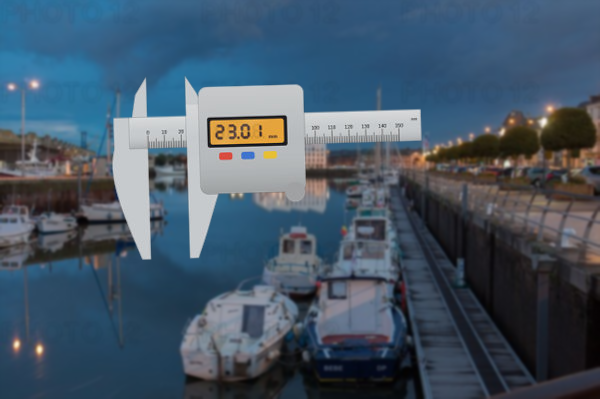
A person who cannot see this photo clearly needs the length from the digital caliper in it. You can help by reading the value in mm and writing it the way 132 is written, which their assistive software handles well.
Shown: 23.01
